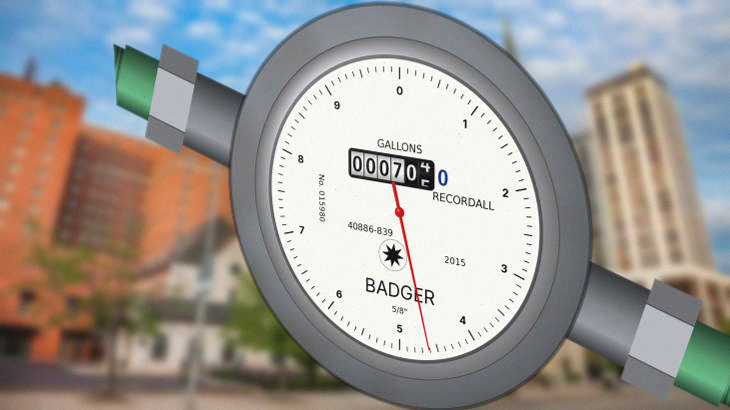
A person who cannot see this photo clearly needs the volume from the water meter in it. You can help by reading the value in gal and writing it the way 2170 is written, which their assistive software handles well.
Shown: 7044.6
